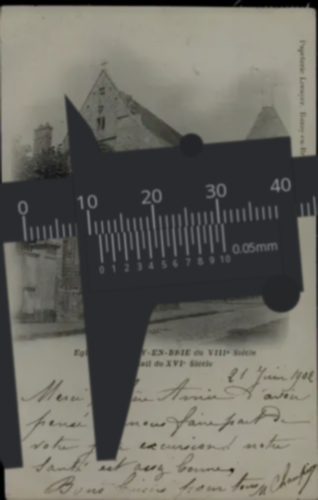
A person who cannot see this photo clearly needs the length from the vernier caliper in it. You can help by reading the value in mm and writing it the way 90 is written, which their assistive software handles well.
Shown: 11.5
